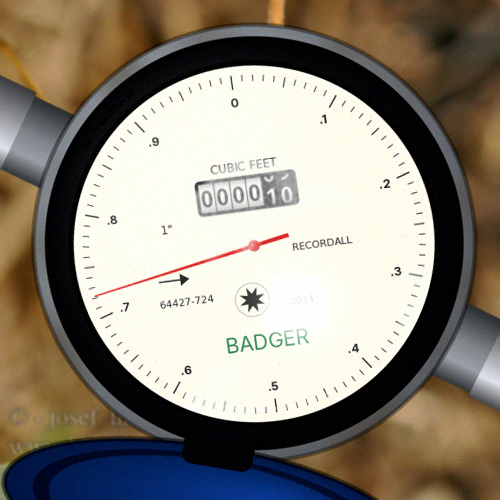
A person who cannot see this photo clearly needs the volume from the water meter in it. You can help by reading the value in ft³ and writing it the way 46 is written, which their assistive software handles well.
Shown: 9.72
